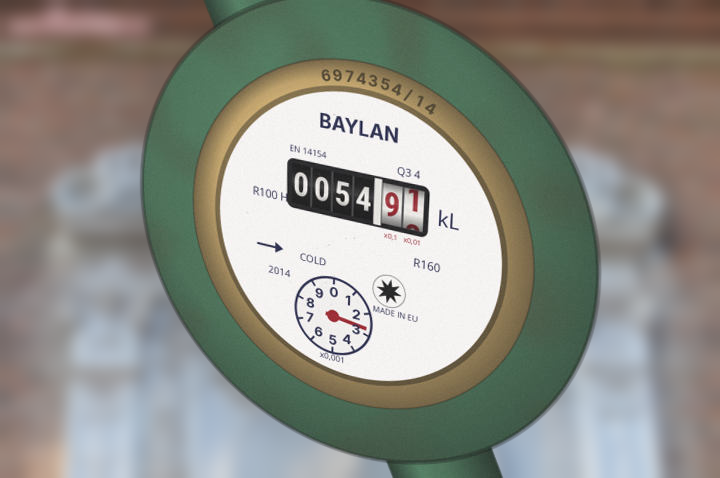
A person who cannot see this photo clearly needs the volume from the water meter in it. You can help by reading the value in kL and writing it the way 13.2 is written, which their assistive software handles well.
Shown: 54.912
